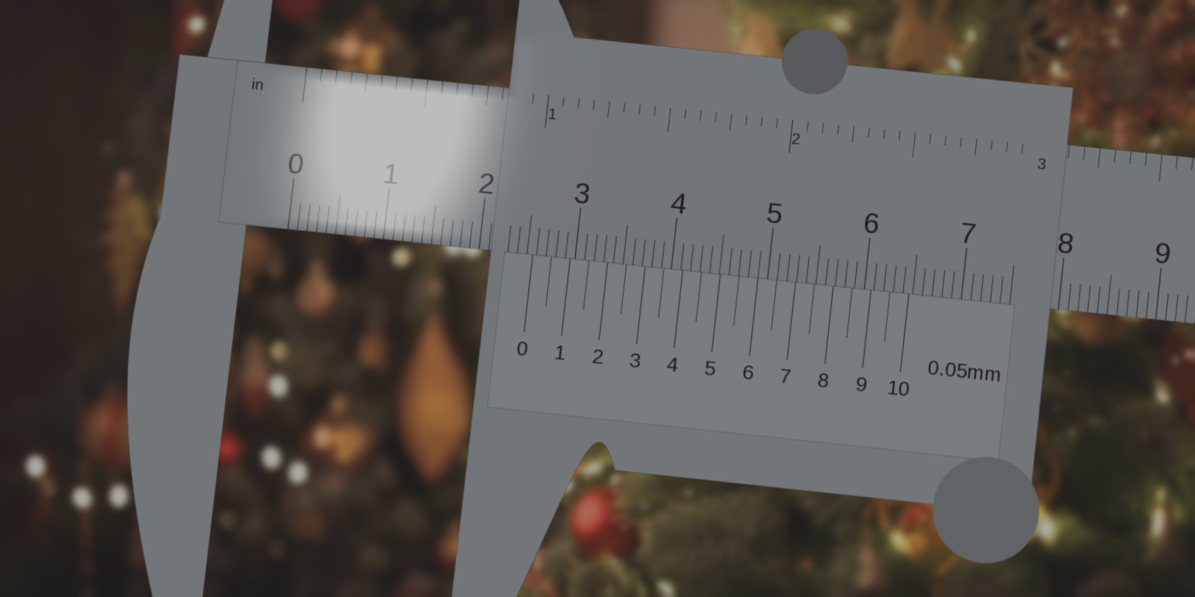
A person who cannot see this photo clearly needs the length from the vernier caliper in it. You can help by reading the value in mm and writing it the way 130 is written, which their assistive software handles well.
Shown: 25.6
